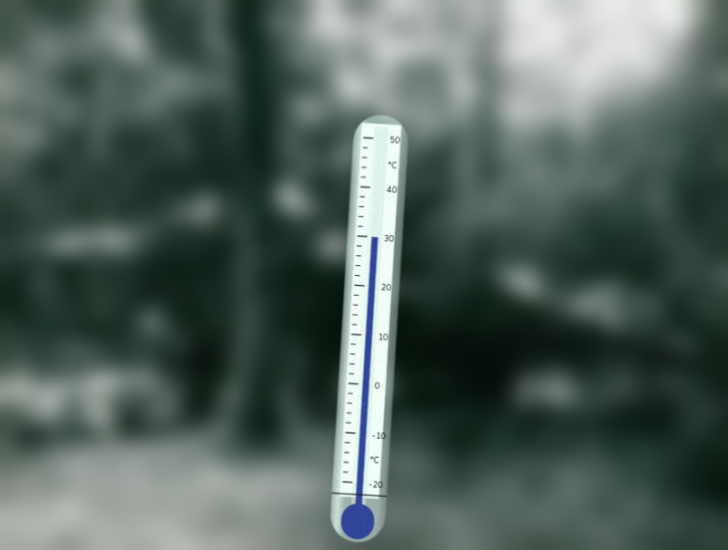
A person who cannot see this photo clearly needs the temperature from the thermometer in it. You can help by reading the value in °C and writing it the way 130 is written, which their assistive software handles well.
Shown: 30
